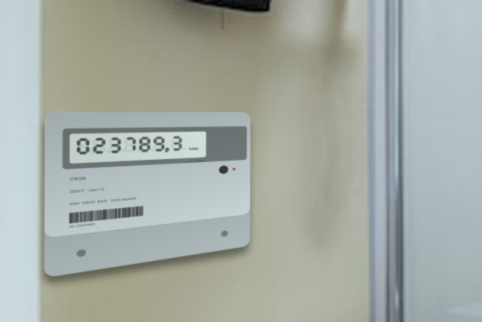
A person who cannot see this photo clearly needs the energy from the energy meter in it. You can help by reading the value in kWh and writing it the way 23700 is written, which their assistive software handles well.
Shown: 23789.3
